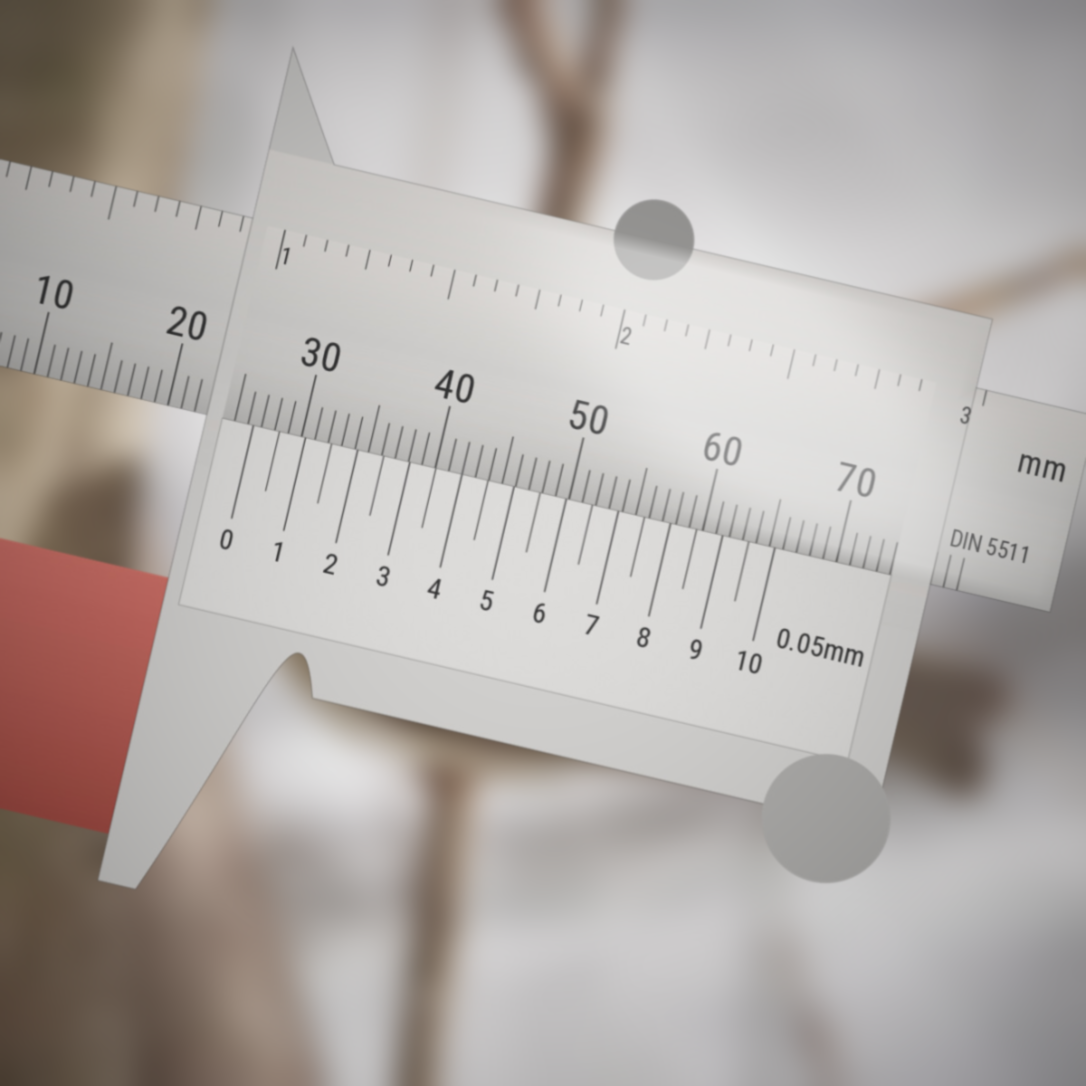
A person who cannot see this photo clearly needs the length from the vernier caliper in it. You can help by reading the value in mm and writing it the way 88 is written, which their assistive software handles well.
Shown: 26.4
